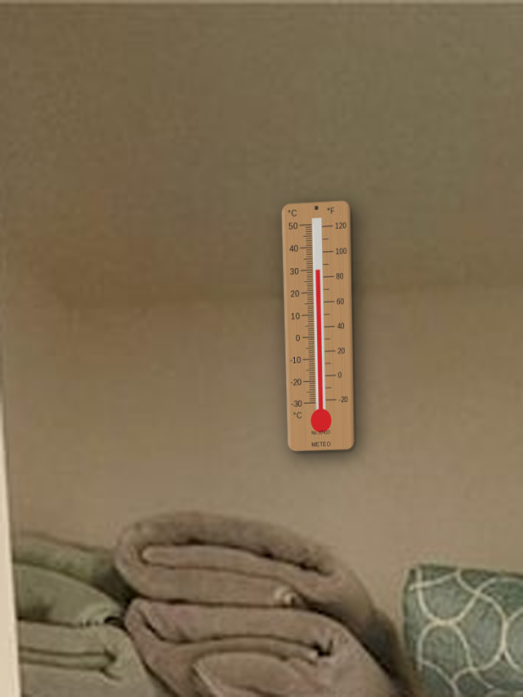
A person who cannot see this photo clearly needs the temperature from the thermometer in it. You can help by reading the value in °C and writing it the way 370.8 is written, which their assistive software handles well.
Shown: 30
